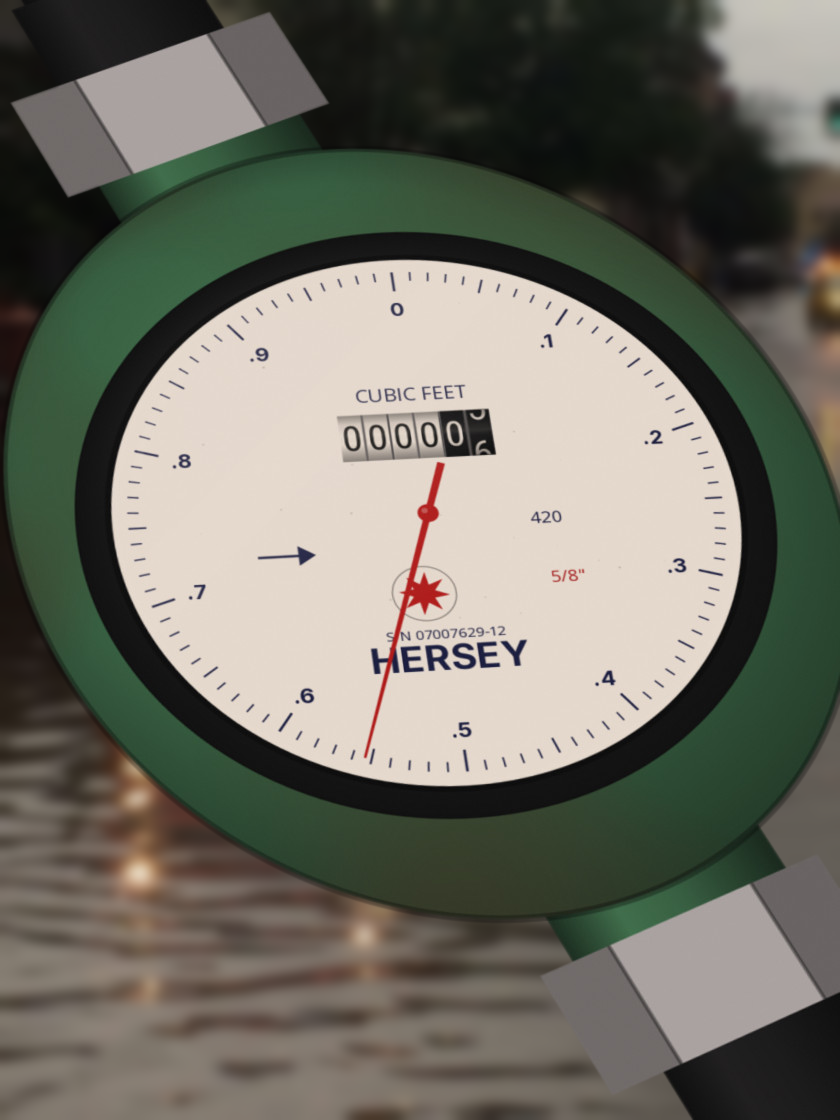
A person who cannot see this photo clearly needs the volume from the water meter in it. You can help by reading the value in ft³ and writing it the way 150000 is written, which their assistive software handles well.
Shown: 5.55
